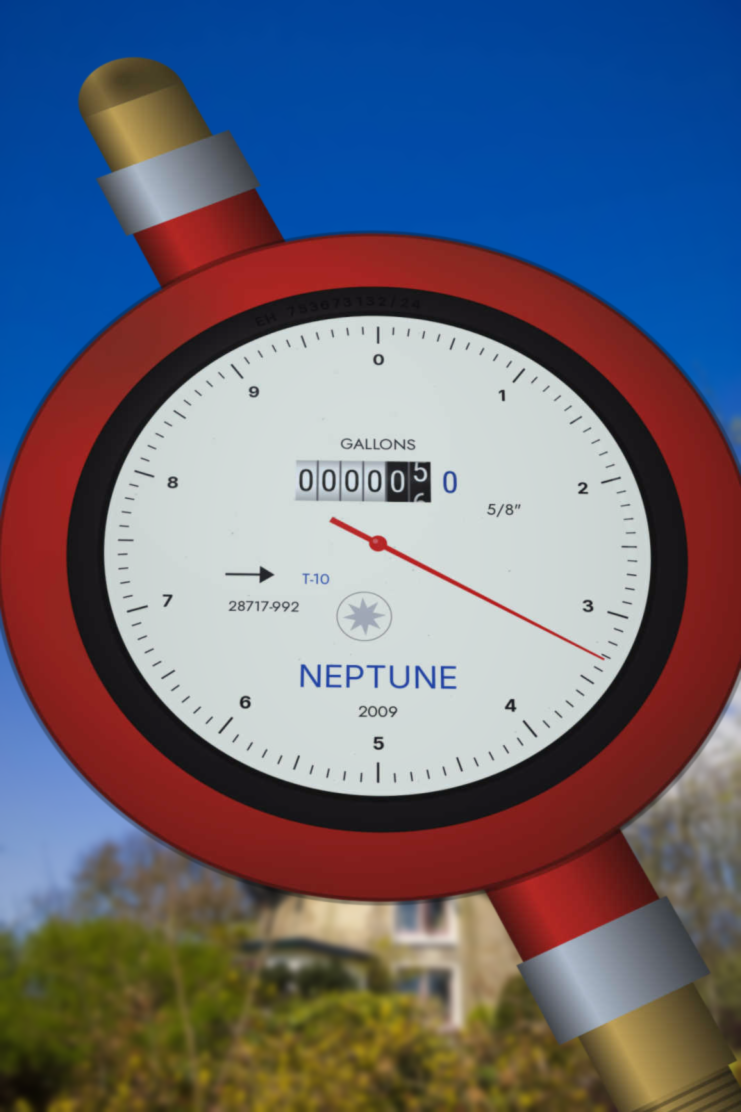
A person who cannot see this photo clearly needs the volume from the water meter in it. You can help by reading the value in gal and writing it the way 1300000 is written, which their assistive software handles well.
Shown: 53.3
